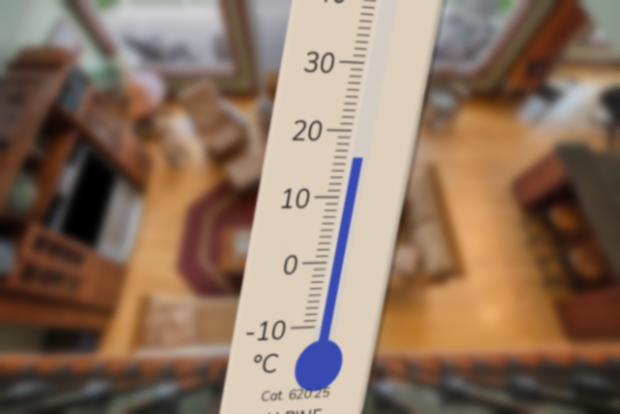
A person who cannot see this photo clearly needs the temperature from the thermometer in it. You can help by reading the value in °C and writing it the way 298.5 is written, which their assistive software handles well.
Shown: 16
